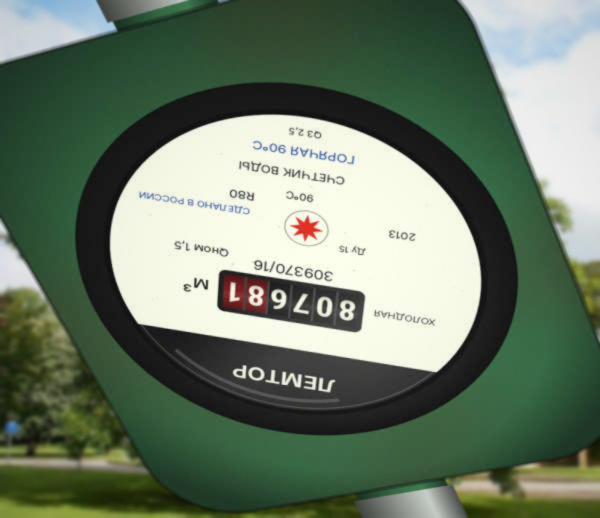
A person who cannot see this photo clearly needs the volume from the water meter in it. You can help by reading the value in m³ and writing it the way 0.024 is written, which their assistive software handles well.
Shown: 8076.81
